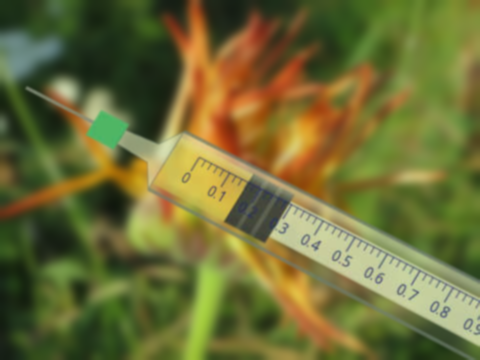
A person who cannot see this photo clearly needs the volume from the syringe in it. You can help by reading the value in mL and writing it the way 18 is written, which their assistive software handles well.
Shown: 0.16
